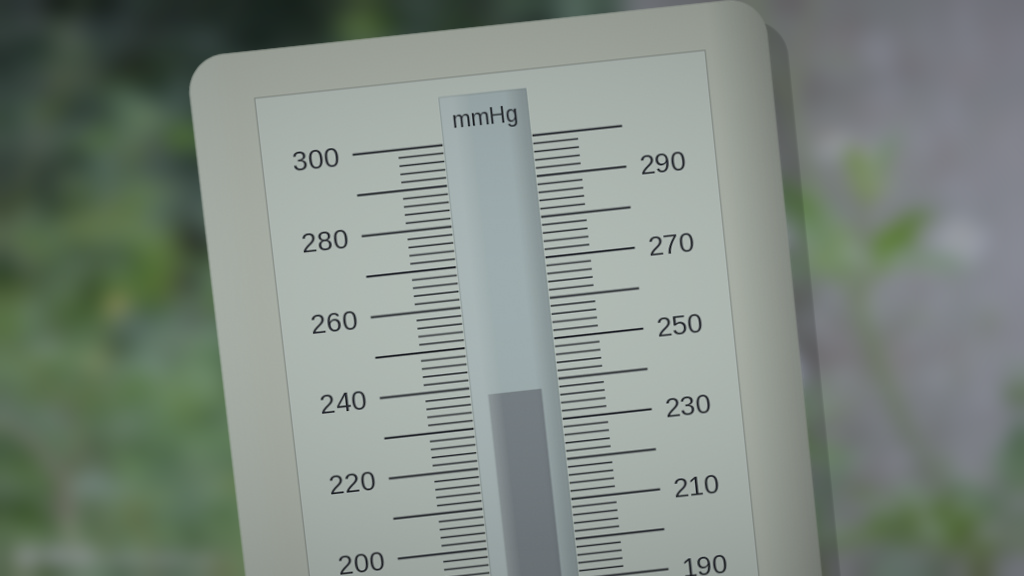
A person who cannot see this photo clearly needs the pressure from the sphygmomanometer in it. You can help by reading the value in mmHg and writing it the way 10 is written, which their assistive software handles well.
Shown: 238
